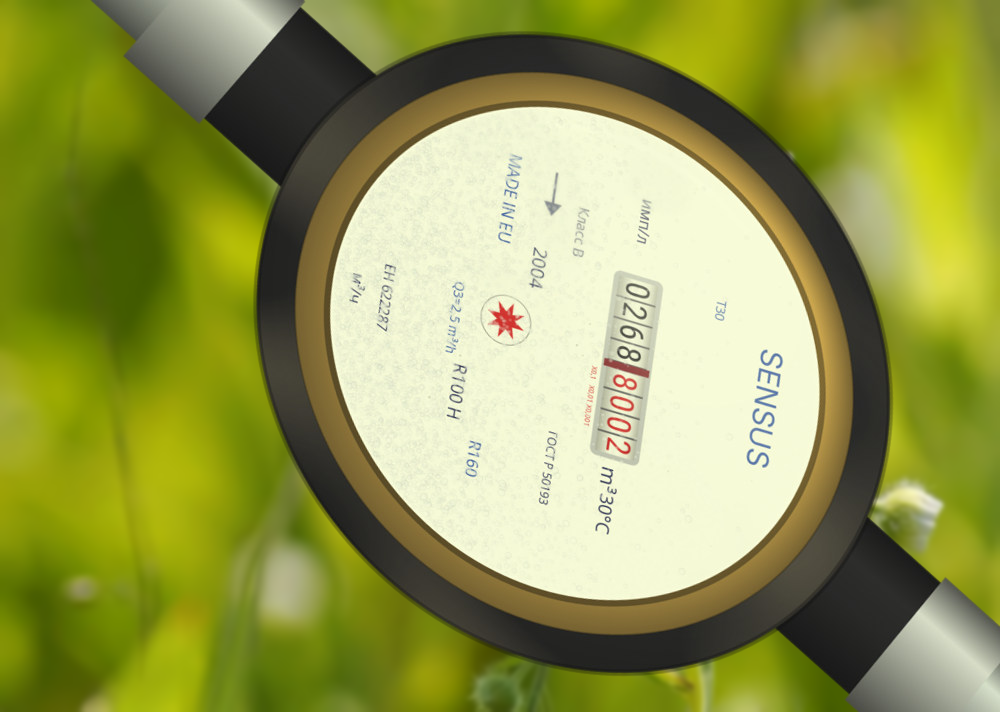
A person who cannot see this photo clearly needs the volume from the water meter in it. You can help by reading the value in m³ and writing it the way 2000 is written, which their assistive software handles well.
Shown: 268.8002
